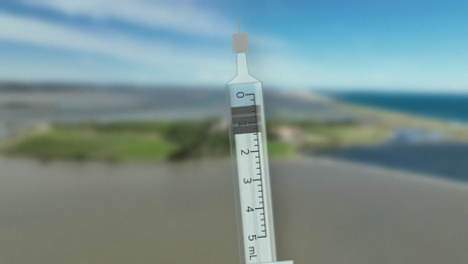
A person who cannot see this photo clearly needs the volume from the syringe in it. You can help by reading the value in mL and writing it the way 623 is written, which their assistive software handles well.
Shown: 0.4
